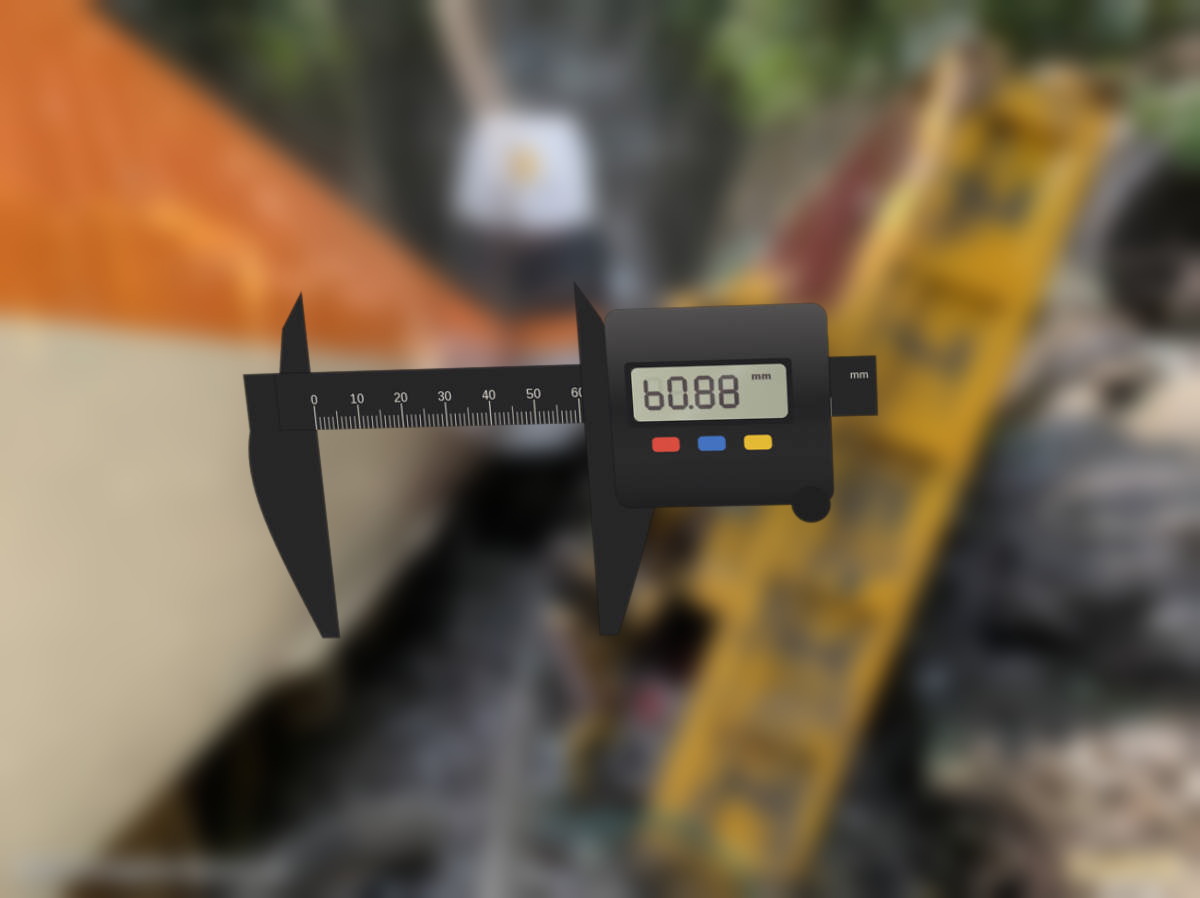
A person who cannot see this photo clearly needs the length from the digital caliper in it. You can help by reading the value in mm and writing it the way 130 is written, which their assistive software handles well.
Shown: 60.88
